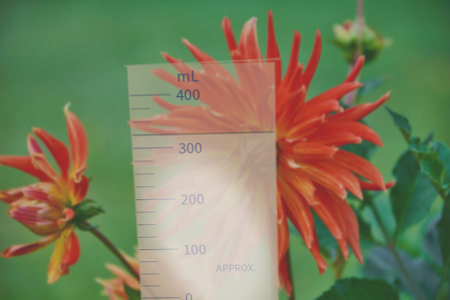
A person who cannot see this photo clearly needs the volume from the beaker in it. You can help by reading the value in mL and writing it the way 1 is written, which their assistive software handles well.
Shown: 325
